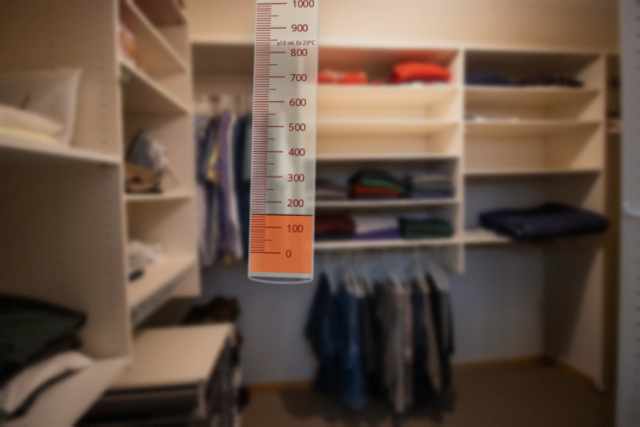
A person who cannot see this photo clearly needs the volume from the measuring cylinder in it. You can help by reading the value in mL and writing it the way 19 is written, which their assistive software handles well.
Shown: 150
